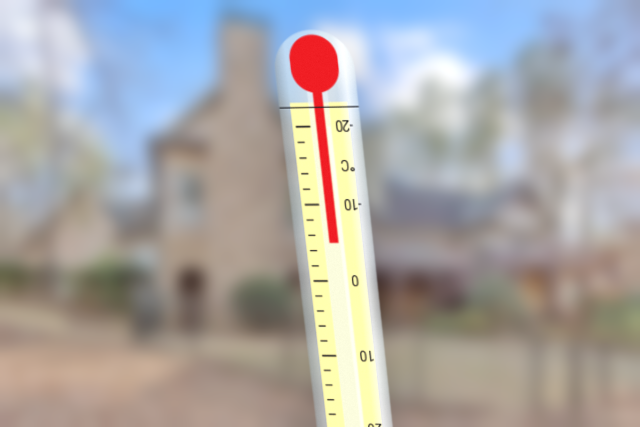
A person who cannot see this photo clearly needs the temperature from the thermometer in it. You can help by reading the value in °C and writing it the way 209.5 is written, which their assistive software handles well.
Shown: -5
